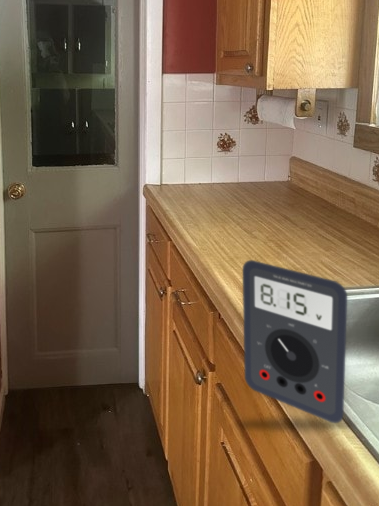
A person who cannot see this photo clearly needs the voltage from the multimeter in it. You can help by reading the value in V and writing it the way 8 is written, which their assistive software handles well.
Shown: 8.15
